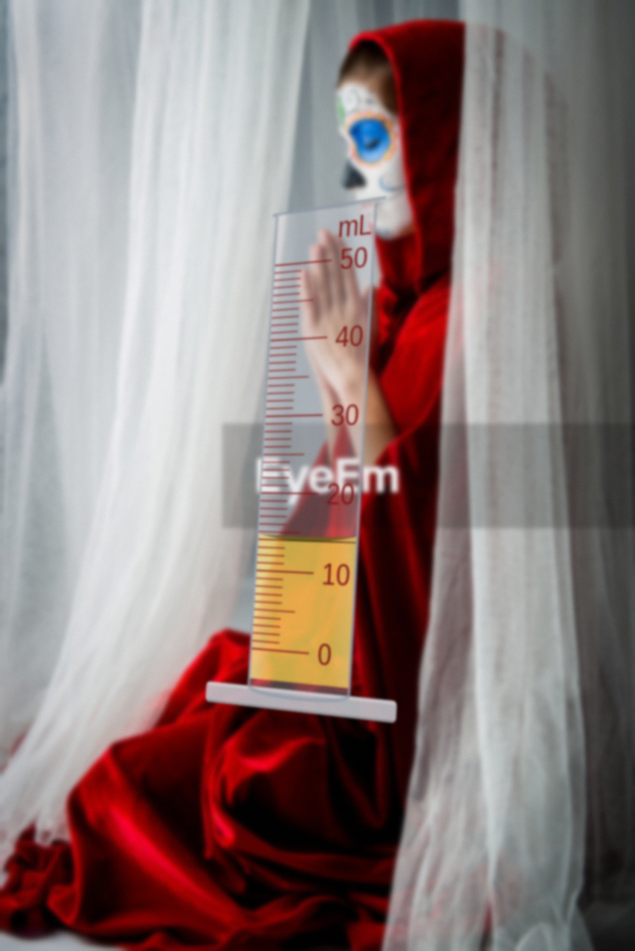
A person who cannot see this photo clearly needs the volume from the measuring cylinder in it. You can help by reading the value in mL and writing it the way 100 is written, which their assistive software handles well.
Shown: 14
